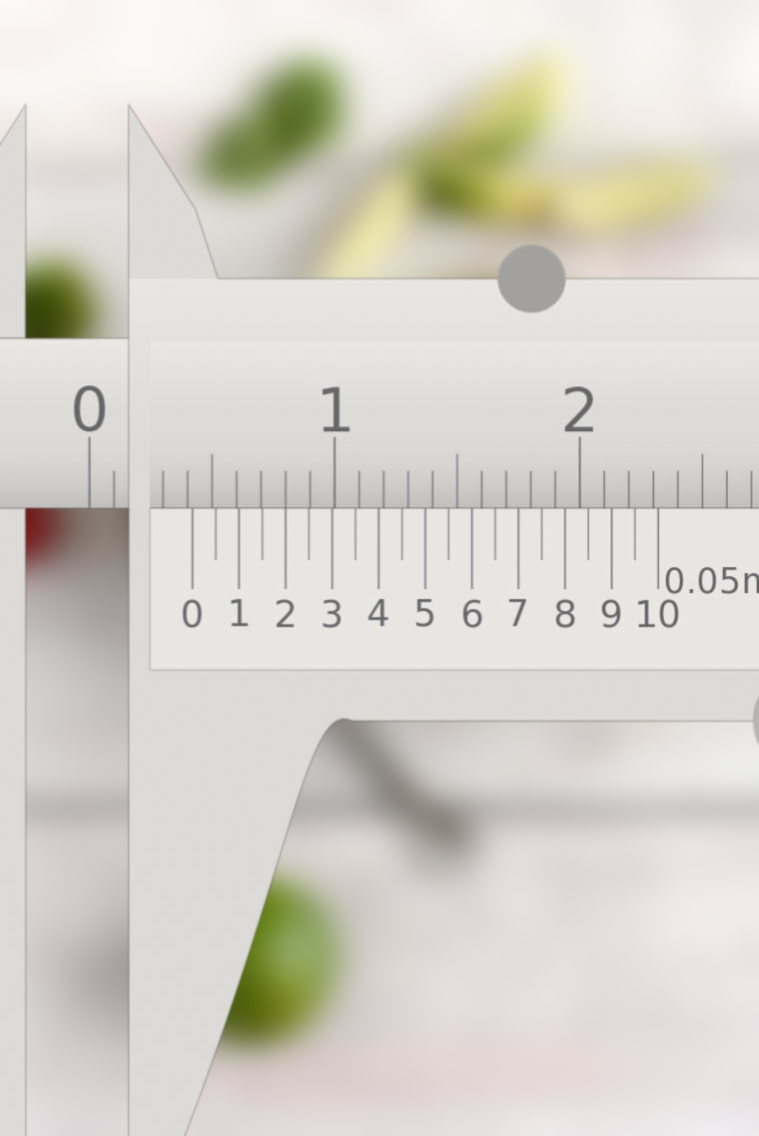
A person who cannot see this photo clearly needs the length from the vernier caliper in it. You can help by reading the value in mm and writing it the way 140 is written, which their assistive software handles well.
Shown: 4.2
